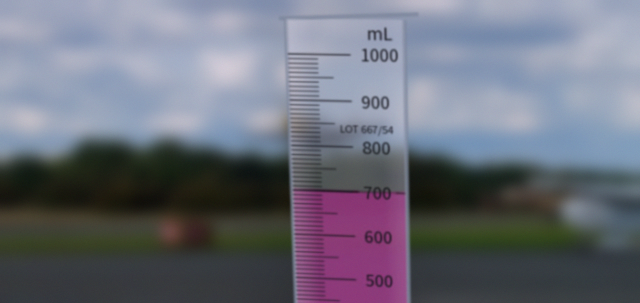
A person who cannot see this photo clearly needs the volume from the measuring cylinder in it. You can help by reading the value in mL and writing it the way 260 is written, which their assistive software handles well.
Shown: 700
